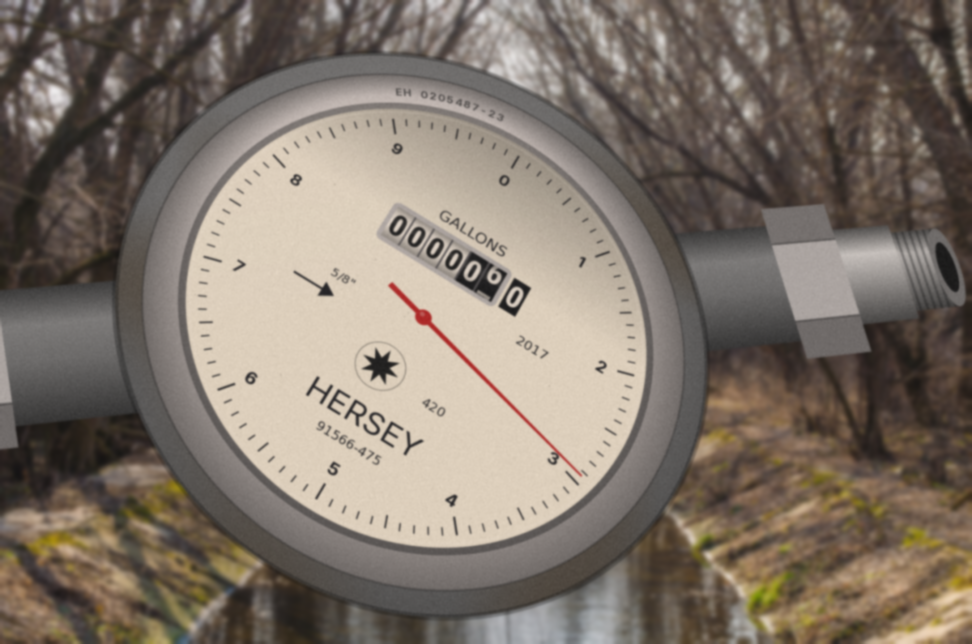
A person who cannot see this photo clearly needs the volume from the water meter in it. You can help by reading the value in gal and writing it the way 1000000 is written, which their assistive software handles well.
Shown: 62.9
